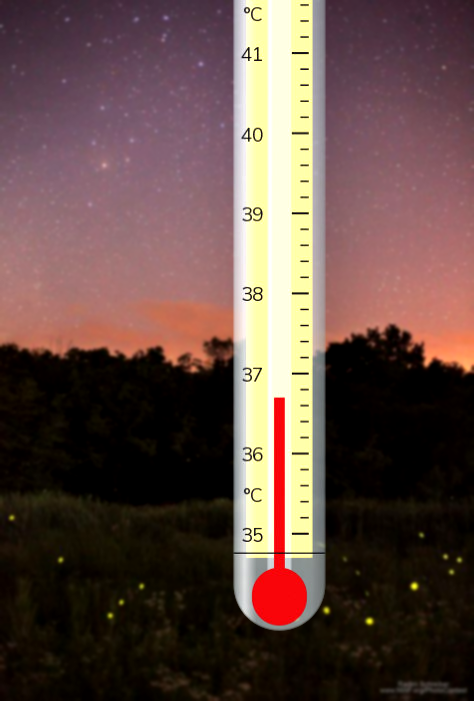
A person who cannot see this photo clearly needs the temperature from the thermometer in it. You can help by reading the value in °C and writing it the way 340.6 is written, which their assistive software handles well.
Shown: 36.7
